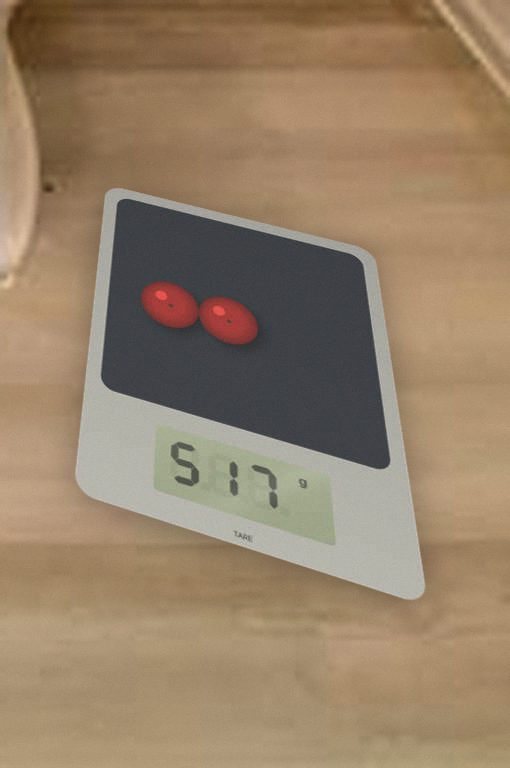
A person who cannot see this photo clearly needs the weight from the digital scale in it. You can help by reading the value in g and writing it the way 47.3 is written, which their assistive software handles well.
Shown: 517
